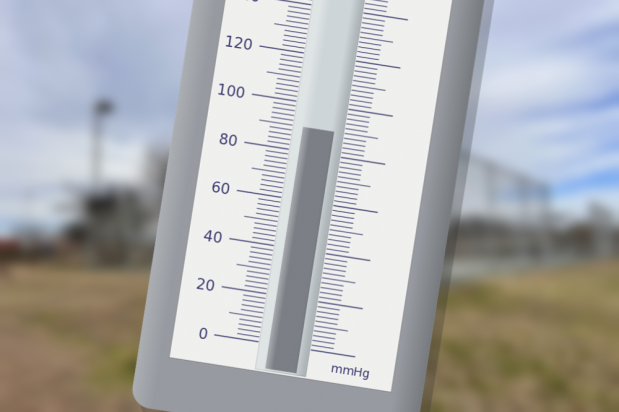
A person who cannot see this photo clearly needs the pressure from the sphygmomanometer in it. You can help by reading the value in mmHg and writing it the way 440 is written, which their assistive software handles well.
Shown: 90
